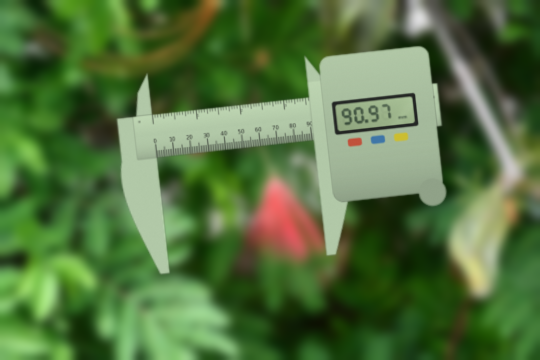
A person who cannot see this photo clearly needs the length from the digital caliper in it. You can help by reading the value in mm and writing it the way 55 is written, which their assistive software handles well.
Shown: 90.97
